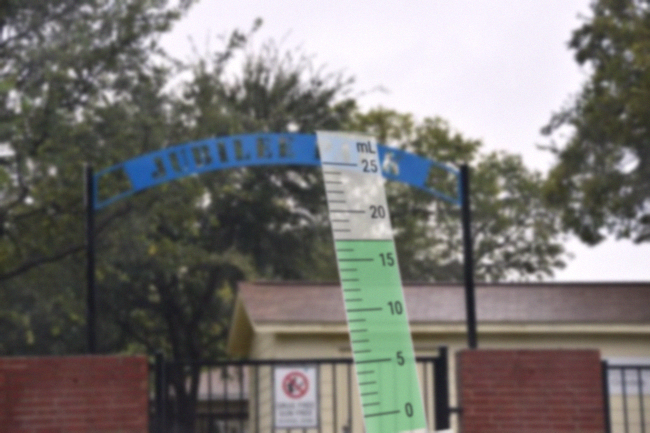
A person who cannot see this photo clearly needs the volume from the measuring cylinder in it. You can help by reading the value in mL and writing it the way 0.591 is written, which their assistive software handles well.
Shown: 17
